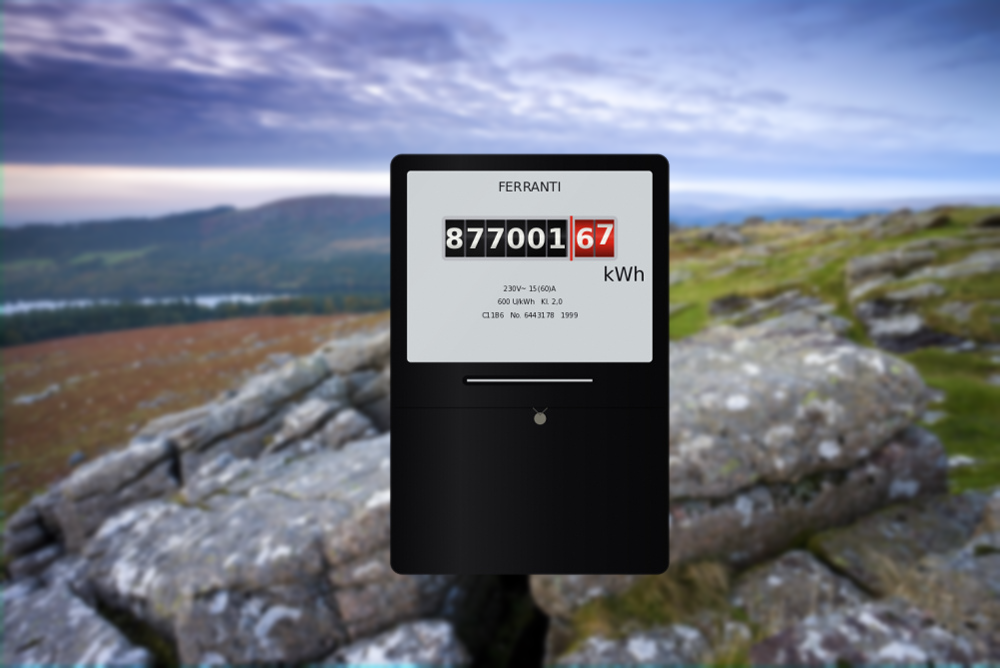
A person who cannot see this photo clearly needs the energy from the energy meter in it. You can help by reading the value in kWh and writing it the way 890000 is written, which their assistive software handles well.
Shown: 877001.67
